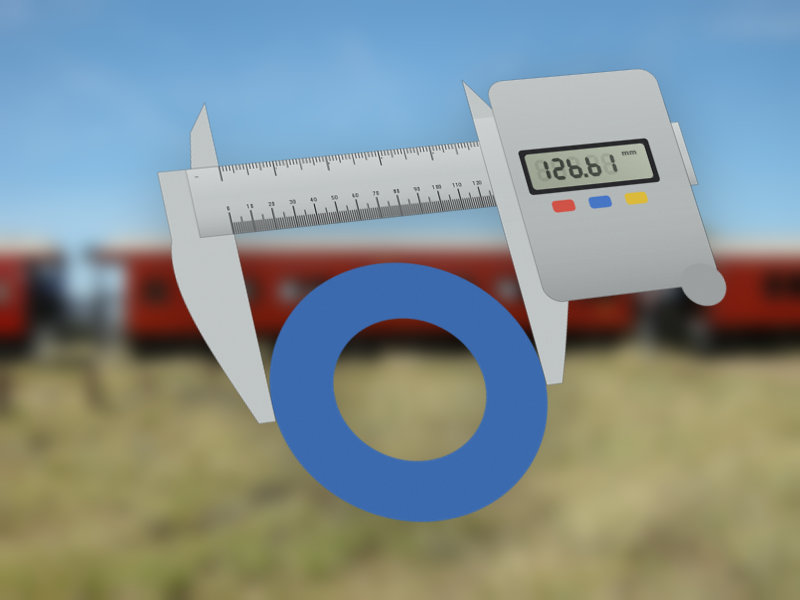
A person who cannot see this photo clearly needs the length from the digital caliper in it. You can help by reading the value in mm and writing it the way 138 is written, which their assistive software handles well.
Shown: 126.61
